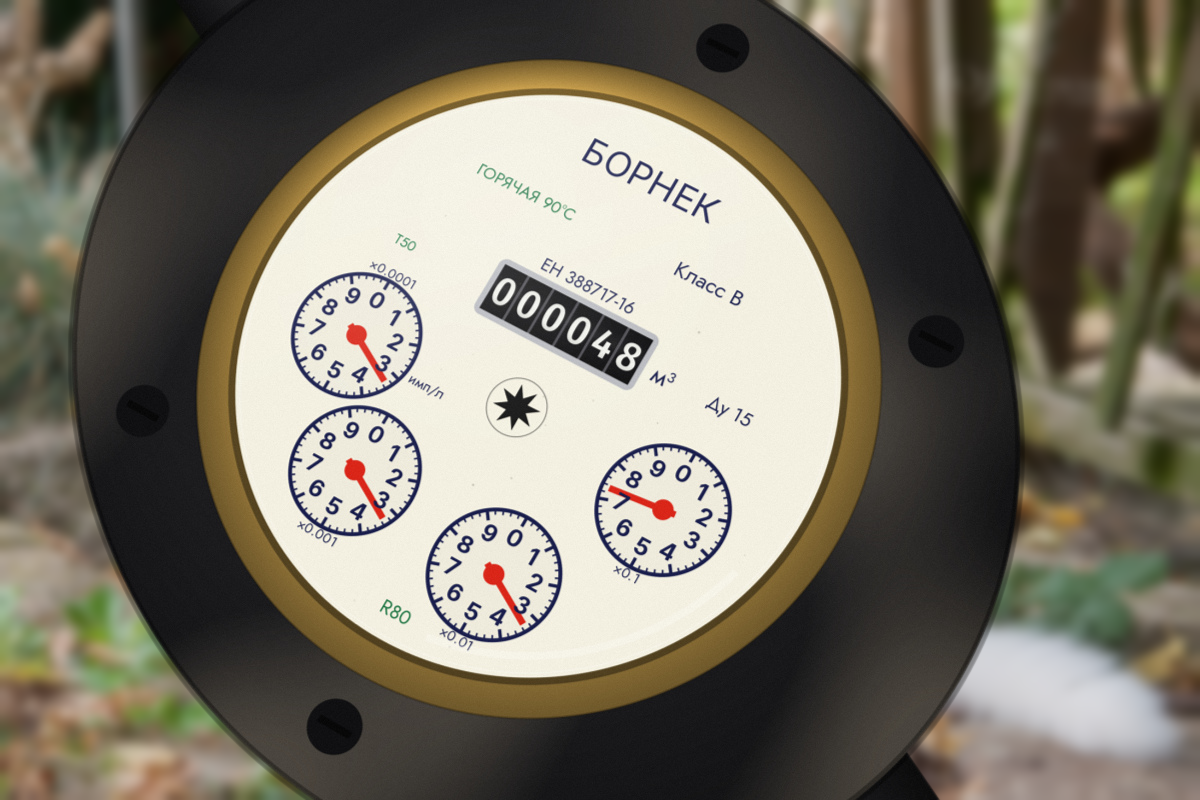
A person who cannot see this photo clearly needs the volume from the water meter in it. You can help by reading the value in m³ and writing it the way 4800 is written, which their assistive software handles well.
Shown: 48.7333
